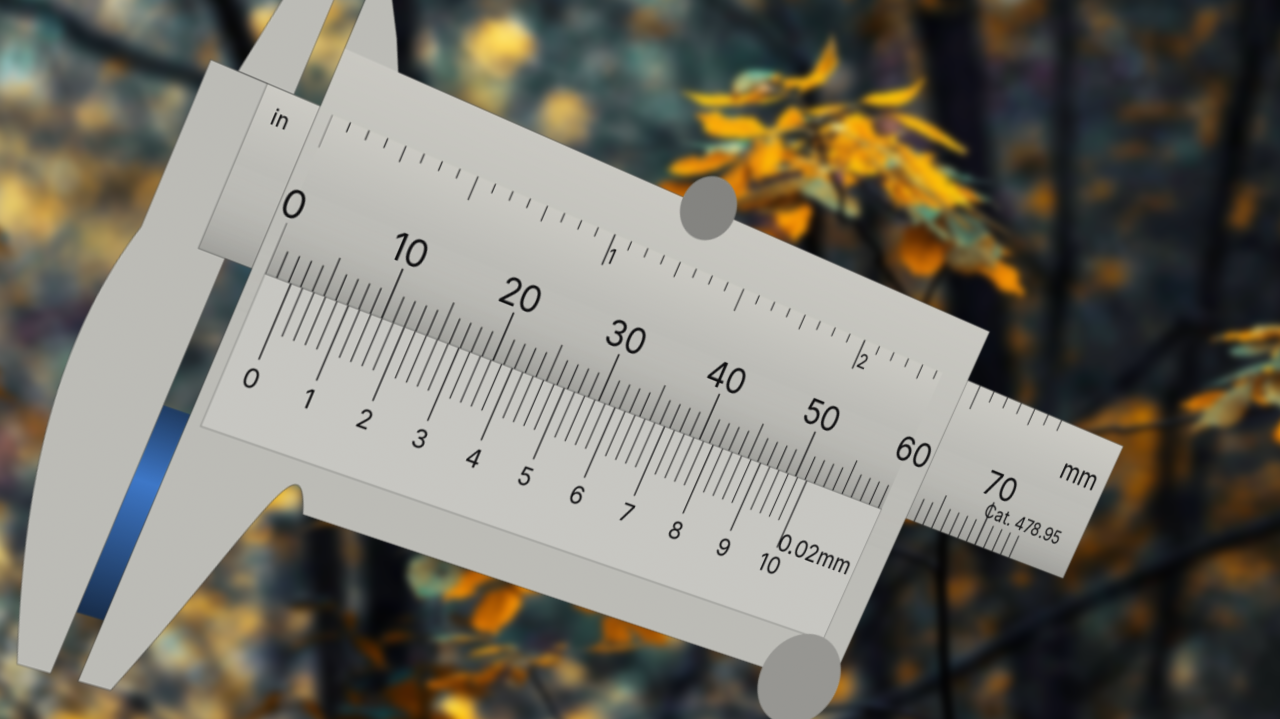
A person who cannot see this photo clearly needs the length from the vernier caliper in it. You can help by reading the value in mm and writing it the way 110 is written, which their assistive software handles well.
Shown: 2.2
